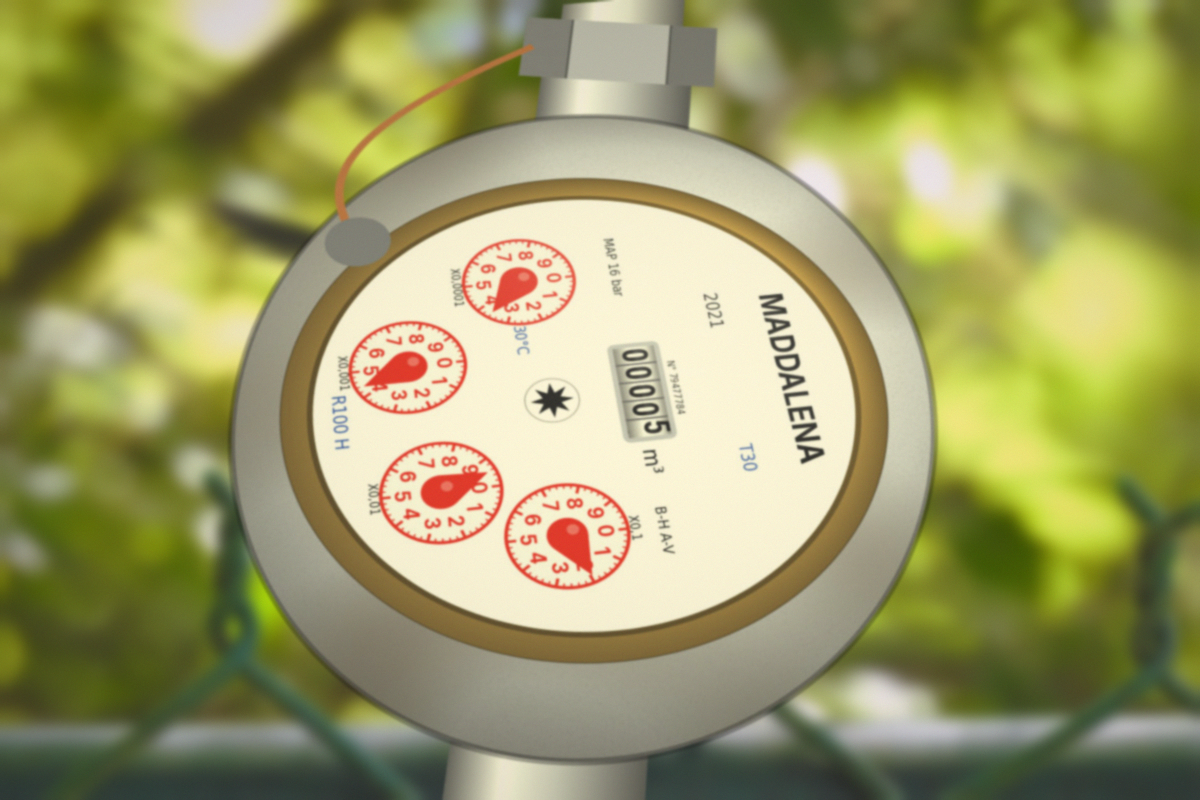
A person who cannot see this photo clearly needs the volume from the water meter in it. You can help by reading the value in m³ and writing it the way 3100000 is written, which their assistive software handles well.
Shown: 5.1943
